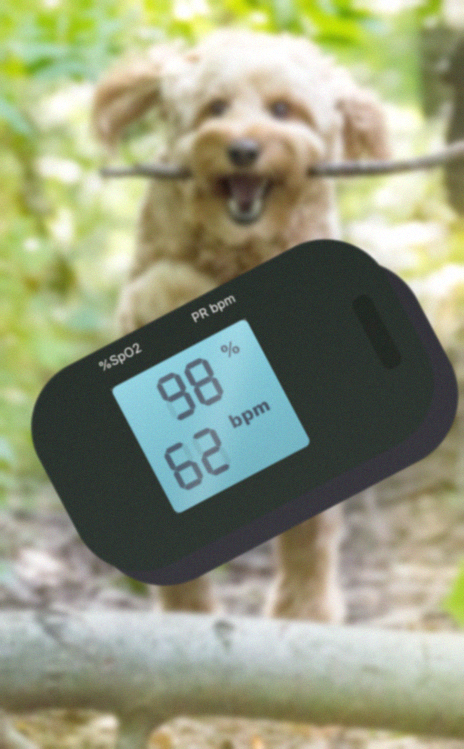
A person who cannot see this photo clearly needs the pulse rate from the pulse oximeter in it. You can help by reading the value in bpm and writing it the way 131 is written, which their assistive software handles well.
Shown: 62
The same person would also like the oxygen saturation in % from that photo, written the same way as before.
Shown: 98
